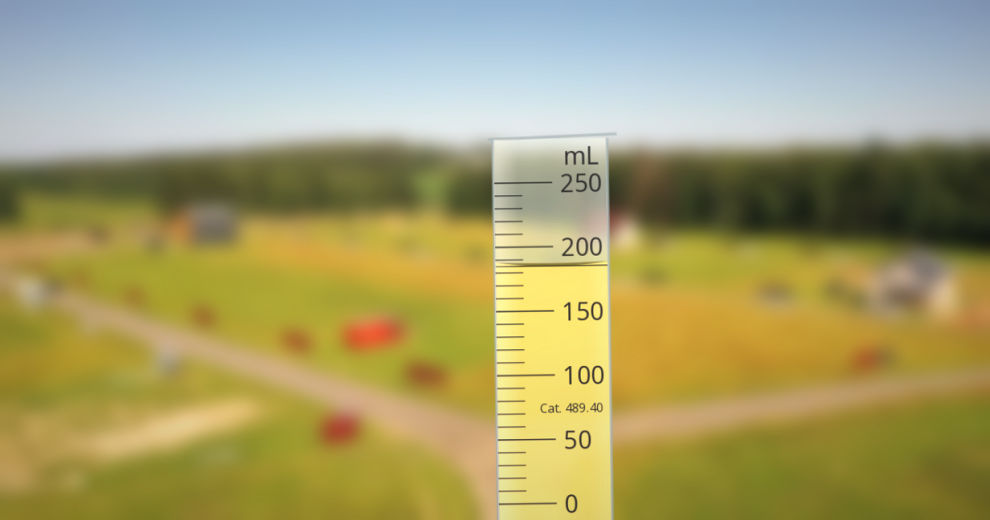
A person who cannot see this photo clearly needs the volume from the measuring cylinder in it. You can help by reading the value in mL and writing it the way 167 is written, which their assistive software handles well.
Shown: 185
